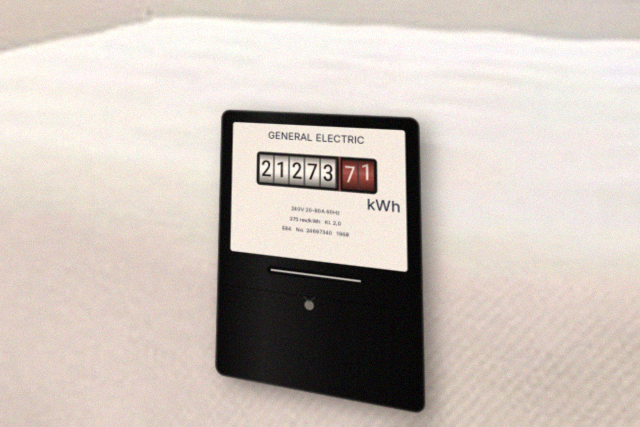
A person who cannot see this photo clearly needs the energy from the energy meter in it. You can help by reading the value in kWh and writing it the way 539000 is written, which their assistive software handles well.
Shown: 21273.71
